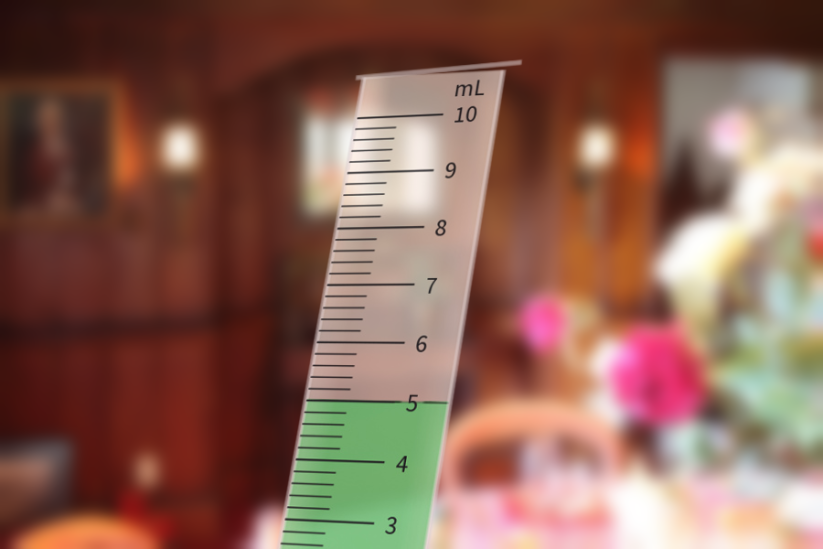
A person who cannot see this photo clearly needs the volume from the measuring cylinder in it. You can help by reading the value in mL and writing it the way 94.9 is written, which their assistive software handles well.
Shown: 5
